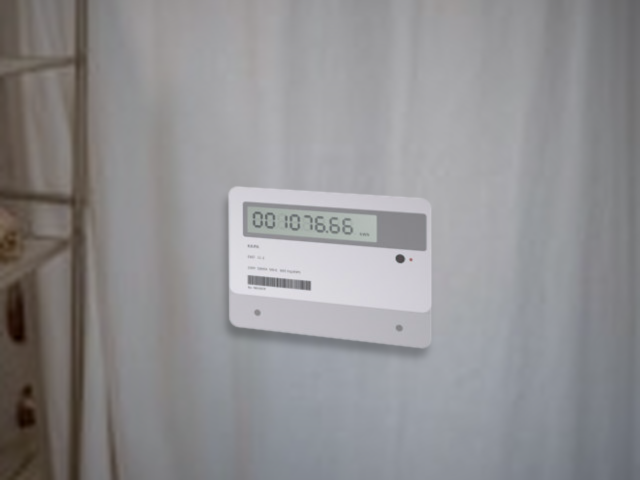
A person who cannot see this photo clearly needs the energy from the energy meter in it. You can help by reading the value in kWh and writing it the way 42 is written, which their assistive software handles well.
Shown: 1076.66
